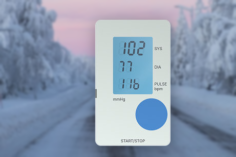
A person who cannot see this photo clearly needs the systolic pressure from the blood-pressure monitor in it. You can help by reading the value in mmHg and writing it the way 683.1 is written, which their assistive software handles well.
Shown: 102
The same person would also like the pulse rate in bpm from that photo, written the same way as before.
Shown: 116
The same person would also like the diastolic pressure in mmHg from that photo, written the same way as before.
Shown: 77
